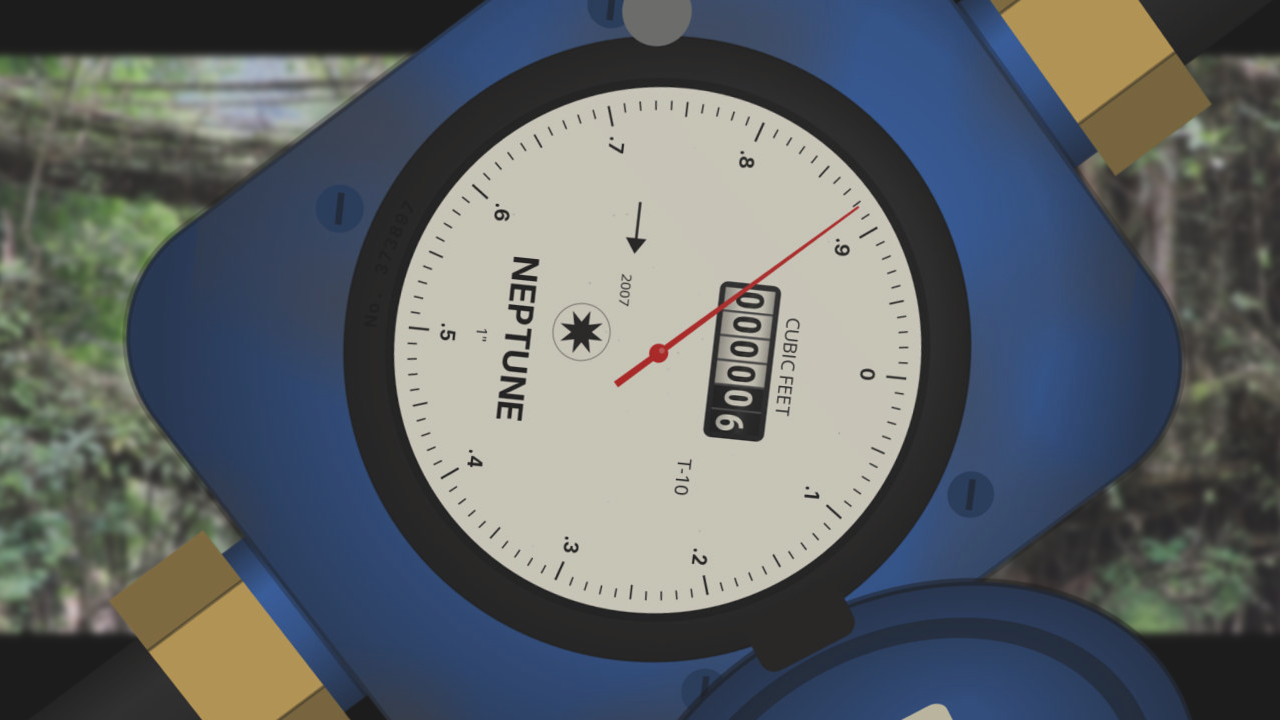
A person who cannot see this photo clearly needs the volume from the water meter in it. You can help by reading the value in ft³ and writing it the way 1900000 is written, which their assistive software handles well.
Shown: 5.88
